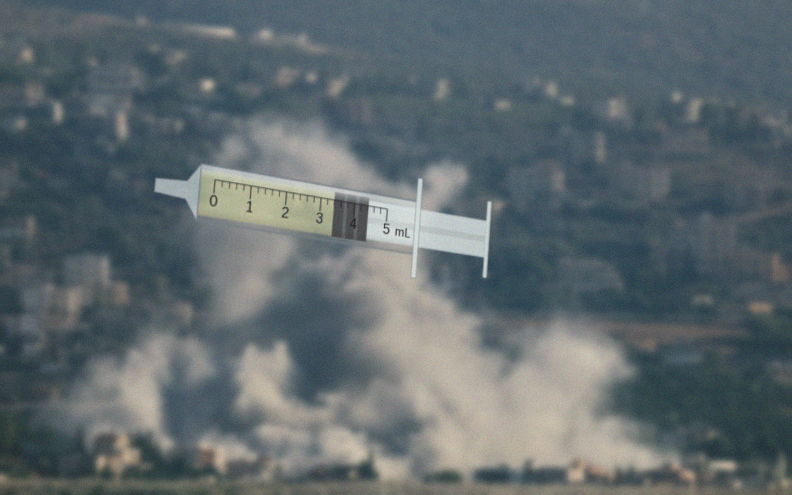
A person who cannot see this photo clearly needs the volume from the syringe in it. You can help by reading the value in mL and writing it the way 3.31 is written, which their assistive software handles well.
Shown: 3.4
